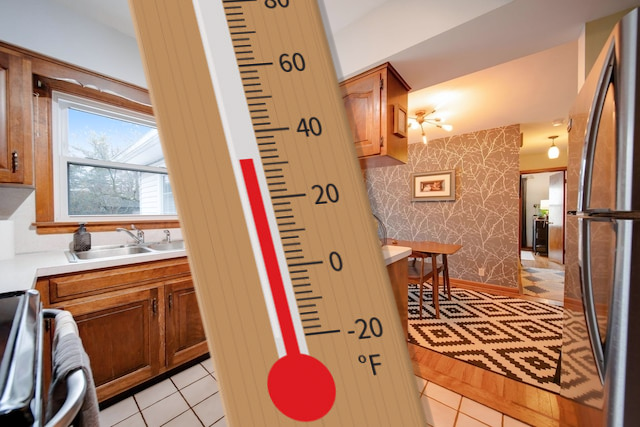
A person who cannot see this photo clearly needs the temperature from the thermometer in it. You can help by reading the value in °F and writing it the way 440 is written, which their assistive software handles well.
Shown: 32
